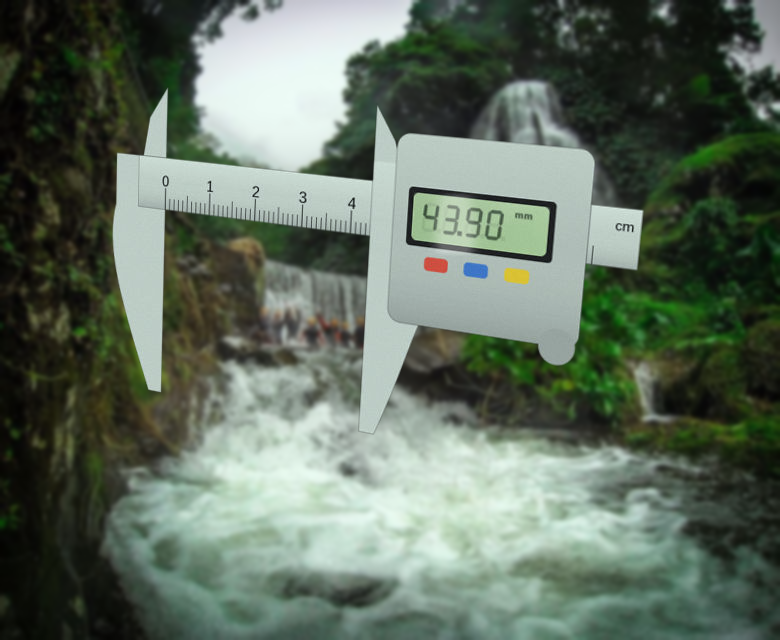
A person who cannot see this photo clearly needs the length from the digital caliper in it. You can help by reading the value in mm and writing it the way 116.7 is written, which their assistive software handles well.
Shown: 43.90
